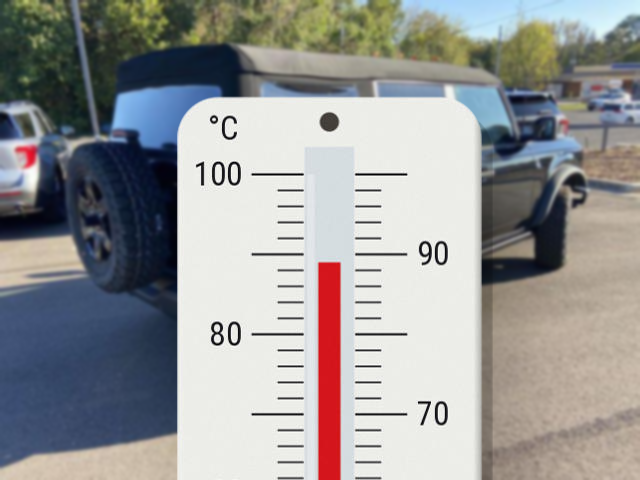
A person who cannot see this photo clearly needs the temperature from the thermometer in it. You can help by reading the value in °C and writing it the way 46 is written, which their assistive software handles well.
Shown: 89
